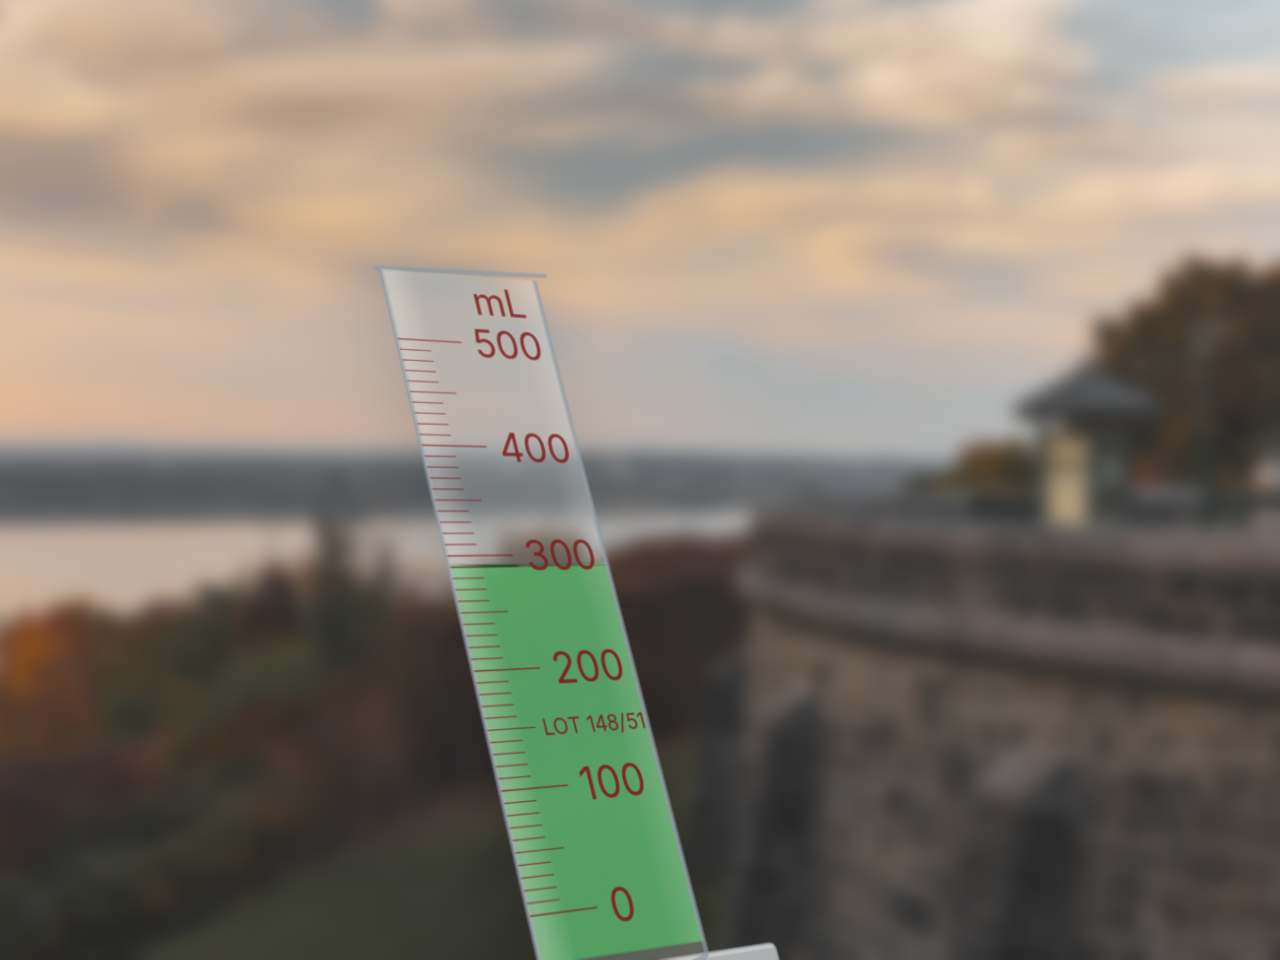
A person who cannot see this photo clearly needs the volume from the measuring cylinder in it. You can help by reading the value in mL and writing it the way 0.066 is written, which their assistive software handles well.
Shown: 290
